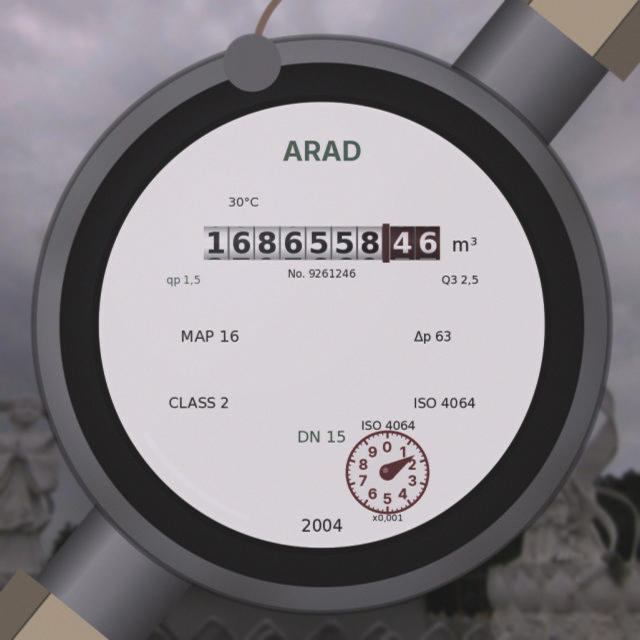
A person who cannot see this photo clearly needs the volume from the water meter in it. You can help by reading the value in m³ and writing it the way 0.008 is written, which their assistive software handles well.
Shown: 1686558.461
